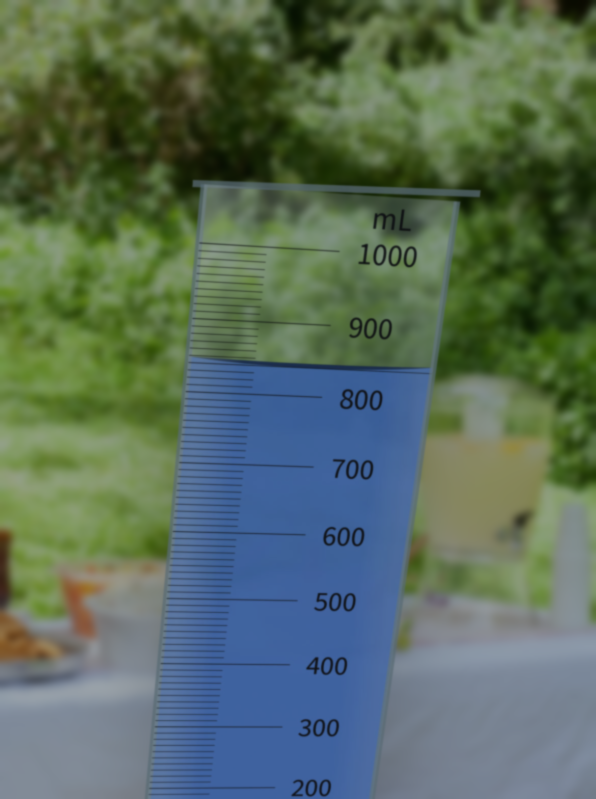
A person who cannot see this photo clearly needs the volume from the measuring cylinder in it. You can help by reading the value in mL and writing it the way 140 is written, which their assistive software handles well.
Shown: 840
